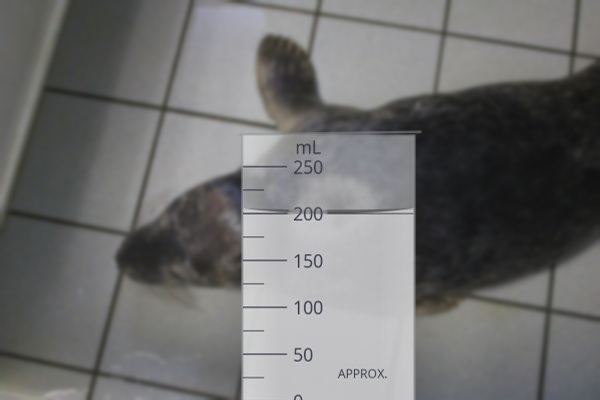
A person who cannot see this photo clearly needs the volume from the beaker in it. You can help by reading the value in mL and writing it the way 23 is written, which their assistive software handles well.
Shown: 200
